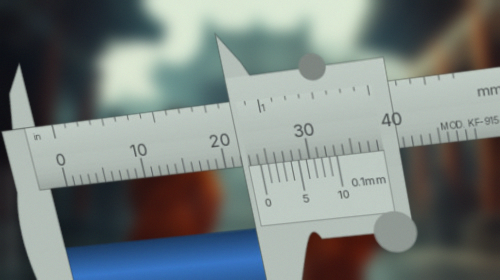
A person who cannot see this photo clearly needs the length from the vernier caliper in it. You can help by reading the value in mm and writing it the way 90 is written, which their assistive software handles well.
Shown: 24.2
